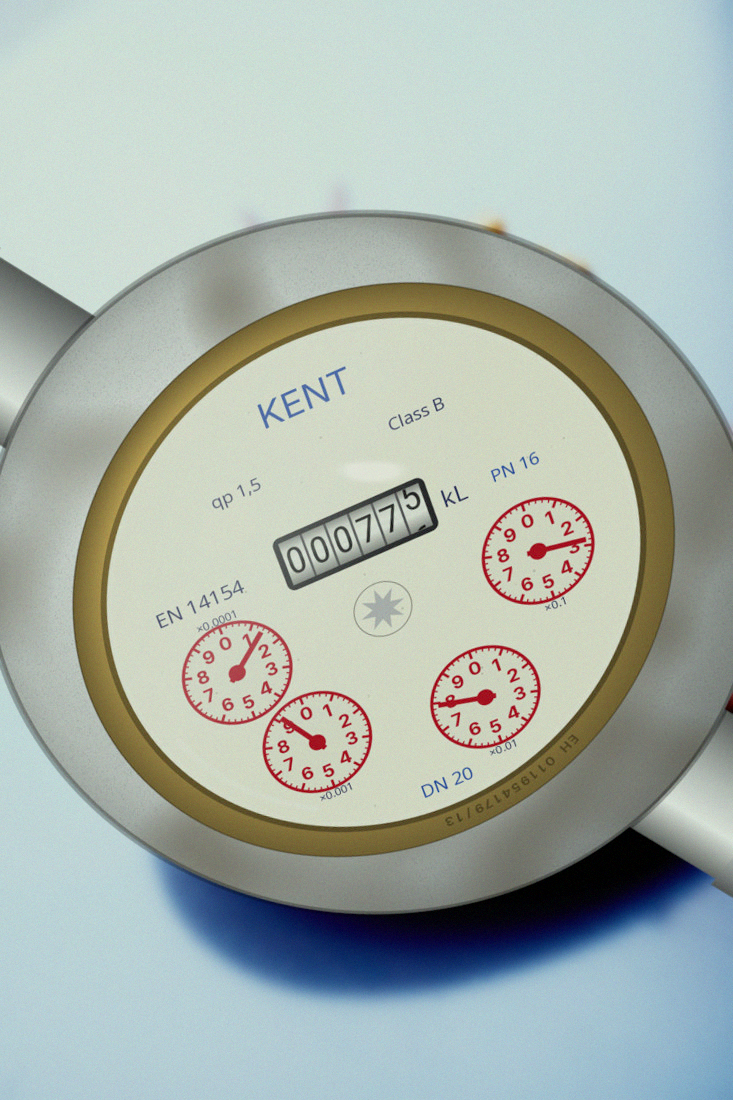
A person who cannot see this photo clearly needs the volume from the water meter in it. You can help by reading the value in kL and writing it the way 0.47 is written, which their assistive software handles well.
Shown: 775.2791
